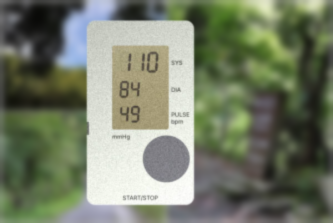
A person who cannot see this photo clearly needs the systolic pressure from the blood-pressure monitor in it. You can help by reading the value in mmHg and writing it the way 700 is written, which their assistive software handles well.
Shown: 110
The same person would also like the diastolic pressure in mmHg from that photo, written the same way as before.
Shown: 84
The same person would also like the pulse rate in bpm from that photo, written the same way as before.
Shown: 49
